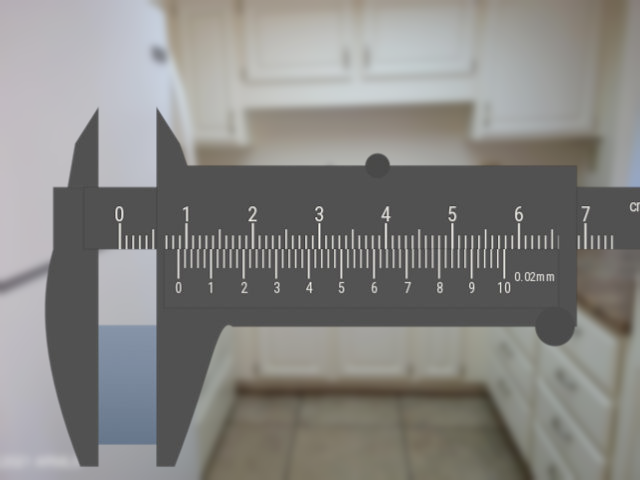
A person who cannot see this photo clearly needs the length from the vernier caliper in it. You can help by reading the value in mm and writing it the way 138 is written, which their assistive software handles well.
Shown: 8.8
